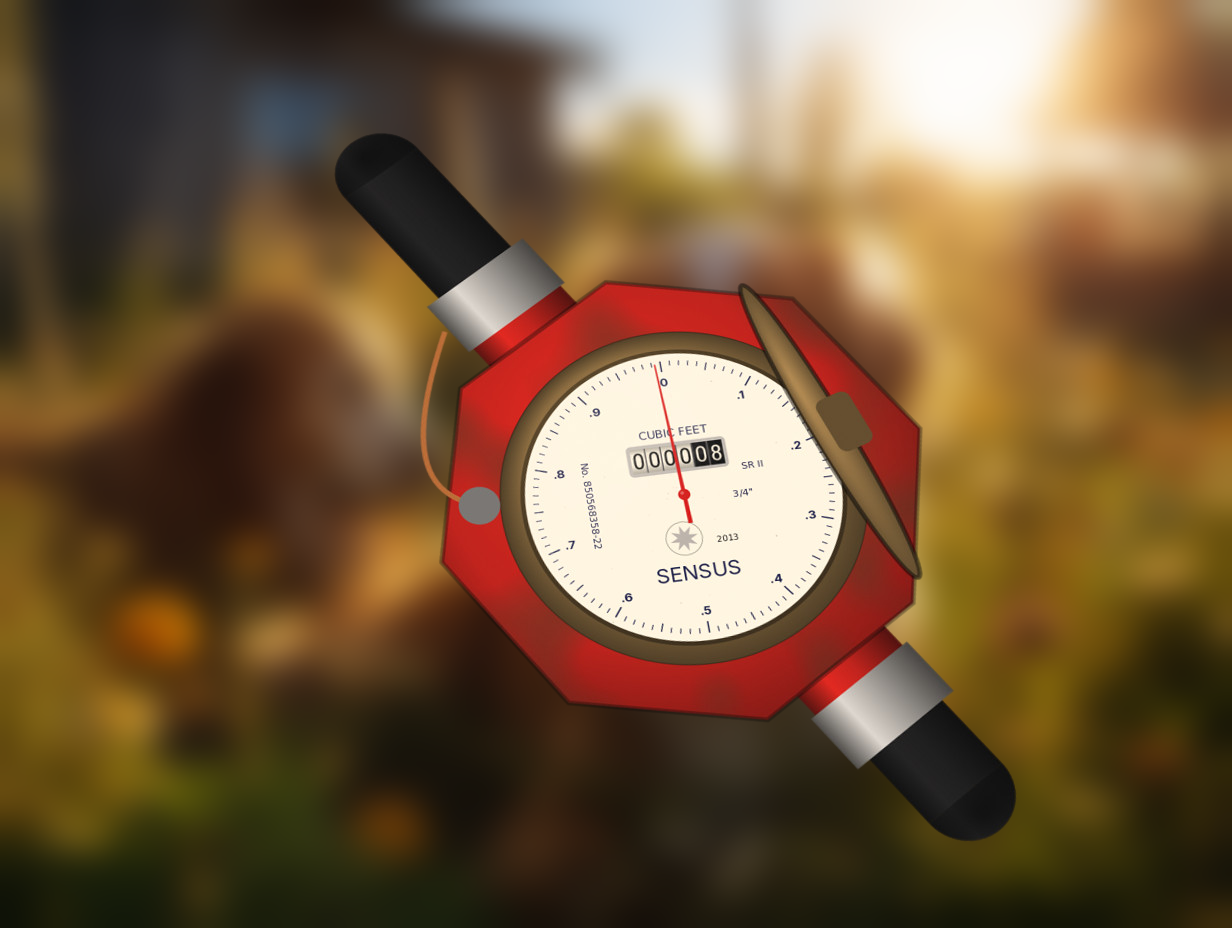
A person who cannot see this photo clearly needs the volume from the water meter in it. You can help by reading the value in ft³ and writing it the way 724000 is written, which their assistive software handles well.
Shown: 7.99
